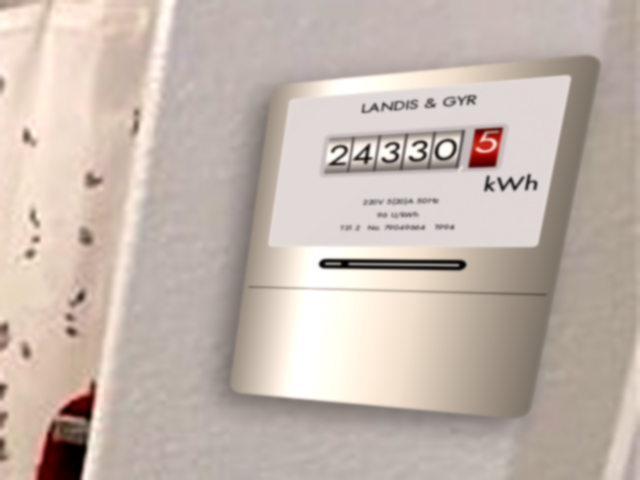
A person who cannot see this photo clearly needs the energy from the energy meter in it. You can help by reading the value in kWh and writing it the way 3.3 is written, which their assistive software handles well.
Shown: 24330.5
